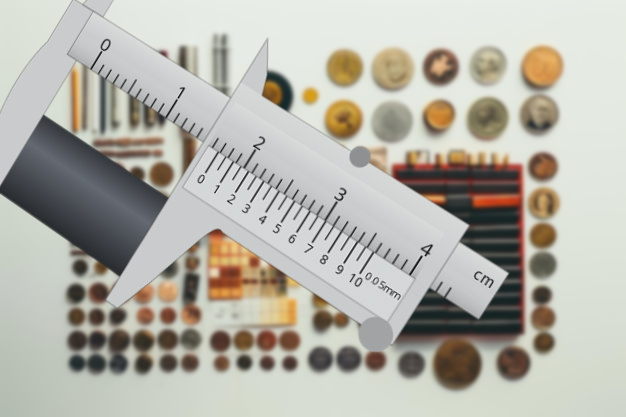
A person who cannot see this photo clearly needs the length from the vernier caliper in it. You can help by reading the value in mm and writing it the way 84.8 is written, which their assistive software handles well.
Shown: 16.8
